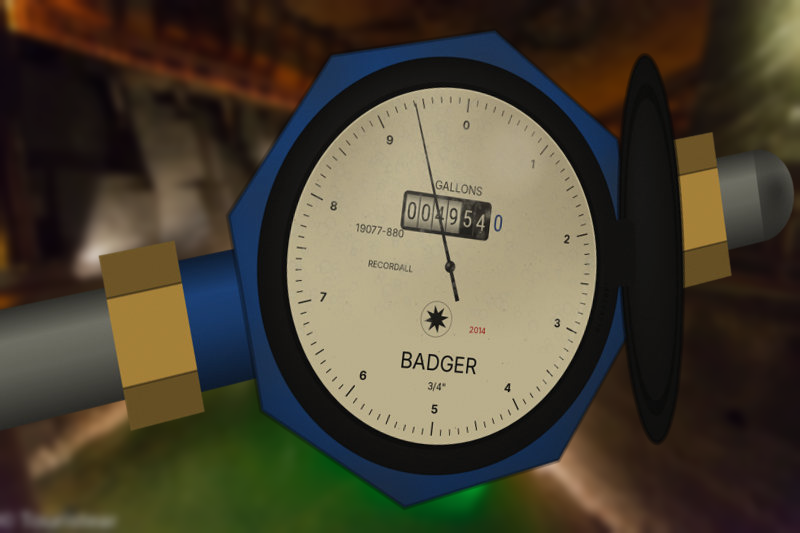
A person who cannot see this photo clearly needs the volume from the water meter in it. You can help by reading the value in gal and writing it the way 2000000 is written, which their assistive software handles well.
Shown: 49539.4
